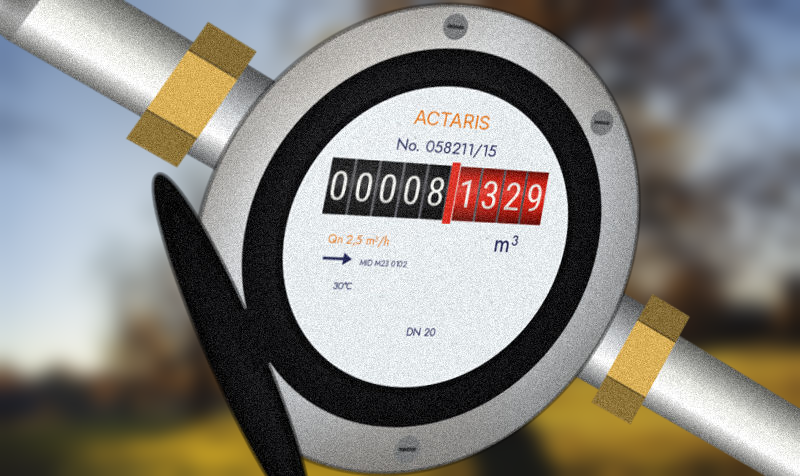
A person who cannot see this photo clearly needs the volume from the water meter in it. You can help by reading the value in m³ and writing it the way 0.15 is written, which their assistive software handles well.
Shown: 8.1329
